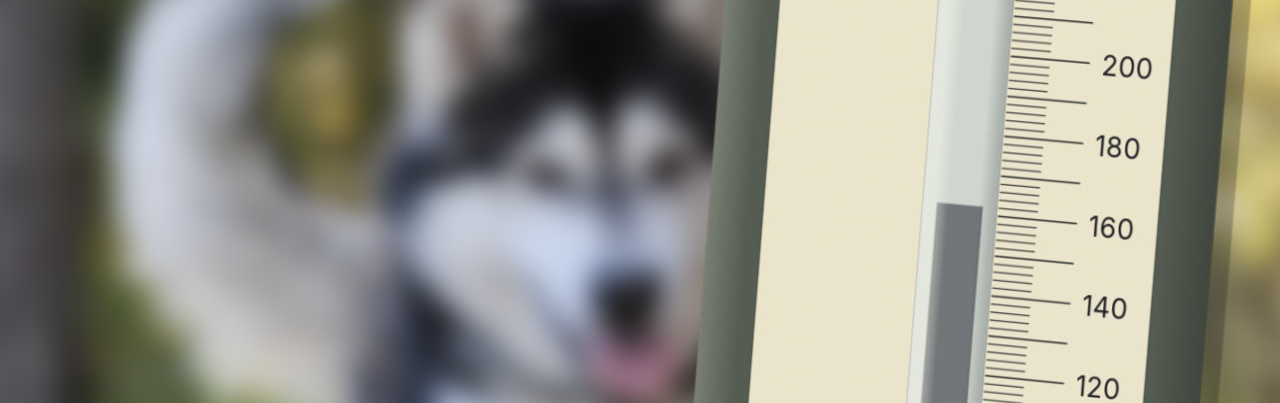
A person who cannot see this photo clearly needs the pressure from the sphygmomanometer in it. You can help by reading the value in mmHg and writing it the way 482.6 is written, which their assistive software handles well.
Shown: 162
